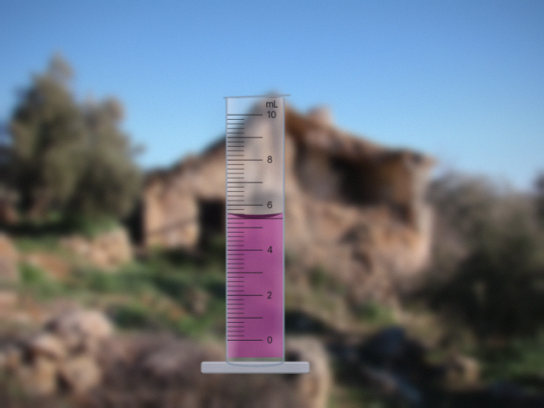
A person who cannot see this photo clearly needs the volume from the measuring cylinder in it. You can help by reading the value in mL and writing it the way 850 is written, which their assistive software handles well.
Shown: 5.4
